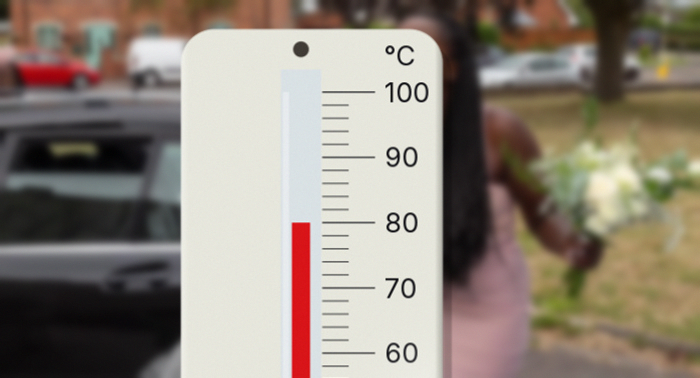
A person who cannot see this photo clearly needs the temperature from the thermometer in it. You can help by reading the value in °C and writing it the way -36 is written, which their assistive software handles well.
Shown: 80
